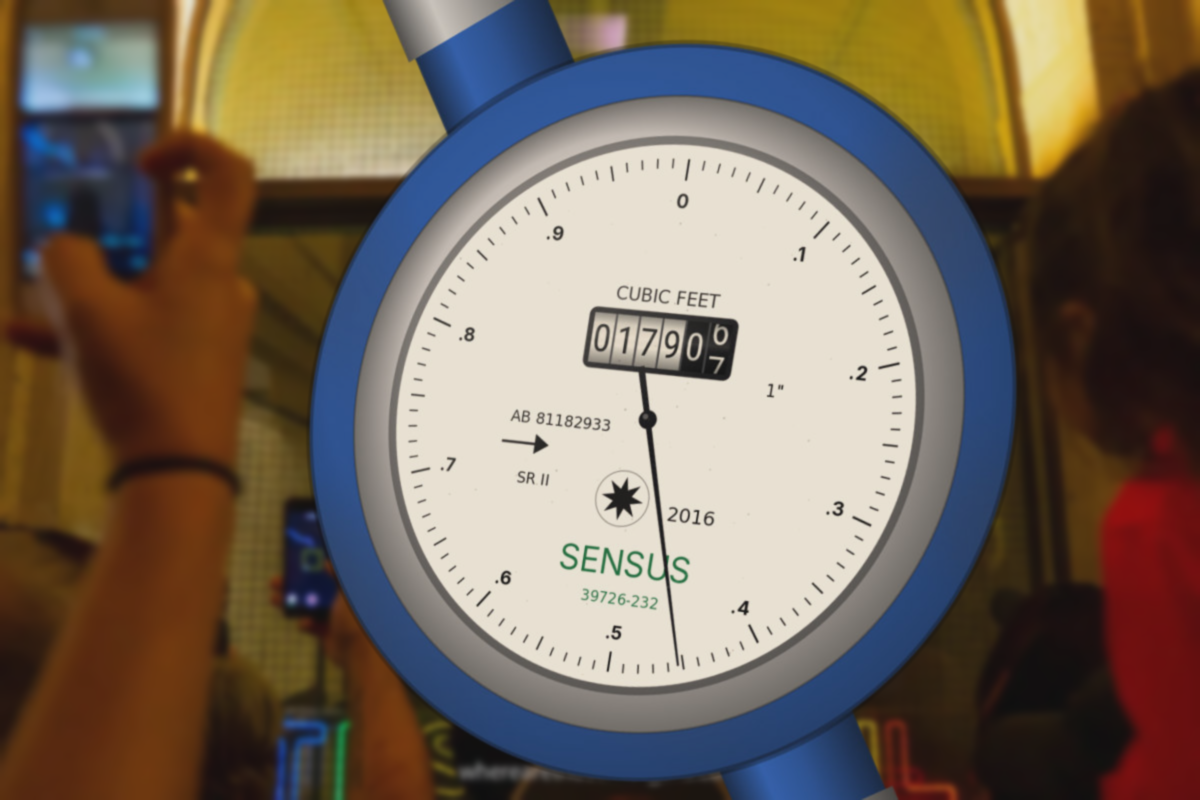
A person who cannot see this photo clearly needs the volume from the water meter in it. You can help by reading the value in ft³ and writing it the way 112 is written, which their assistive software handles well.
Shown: 17906.45
